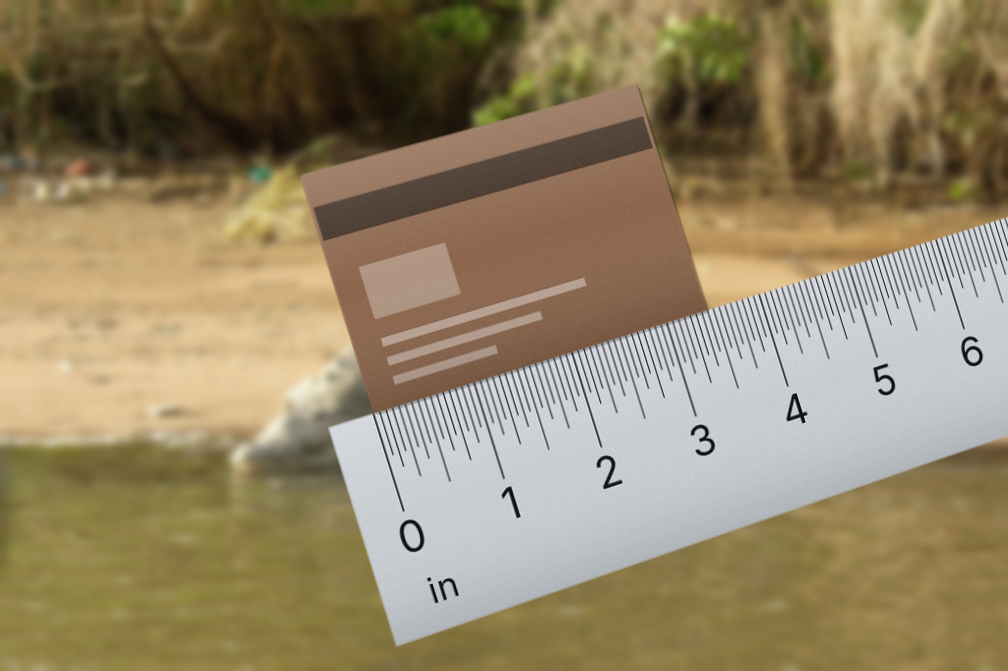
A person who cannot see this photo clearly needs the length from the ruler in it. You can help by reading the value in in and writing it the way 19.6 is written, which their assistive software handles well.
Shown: 3.4375
